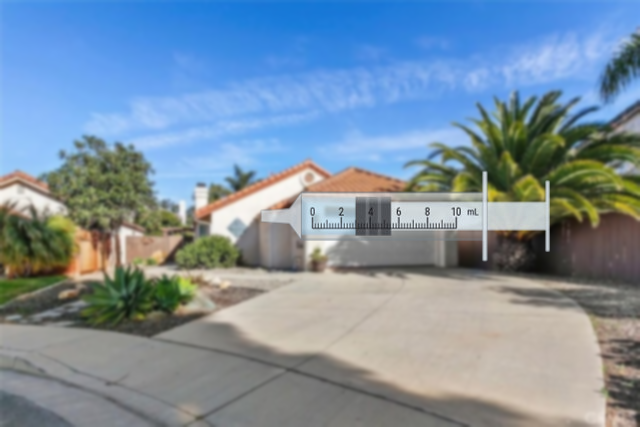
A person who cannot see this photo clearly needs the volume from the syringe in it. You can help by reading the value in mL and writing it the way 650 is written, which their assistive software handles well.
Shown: 3
